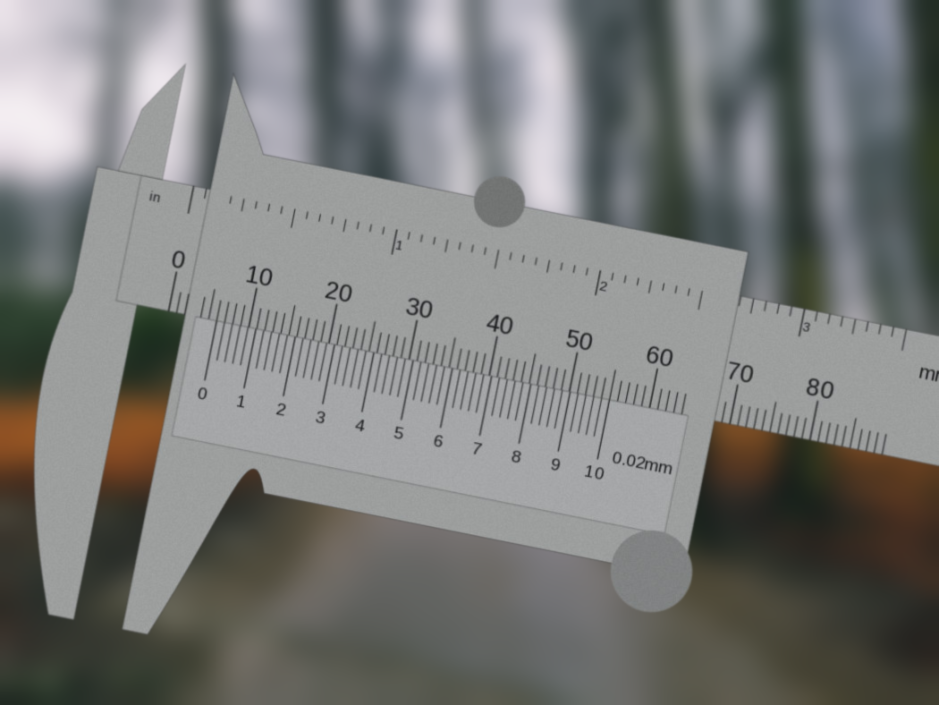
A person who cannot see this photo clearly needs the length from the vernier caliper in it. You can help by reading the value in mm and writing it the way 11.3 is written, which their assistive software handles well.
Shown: 6.0
